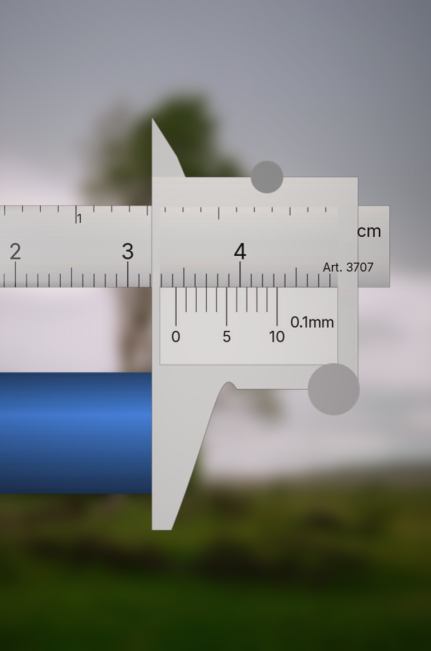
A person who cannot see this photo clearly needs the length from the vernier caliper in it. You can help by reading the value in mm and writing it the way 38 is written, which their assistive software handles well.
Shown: 34.3
